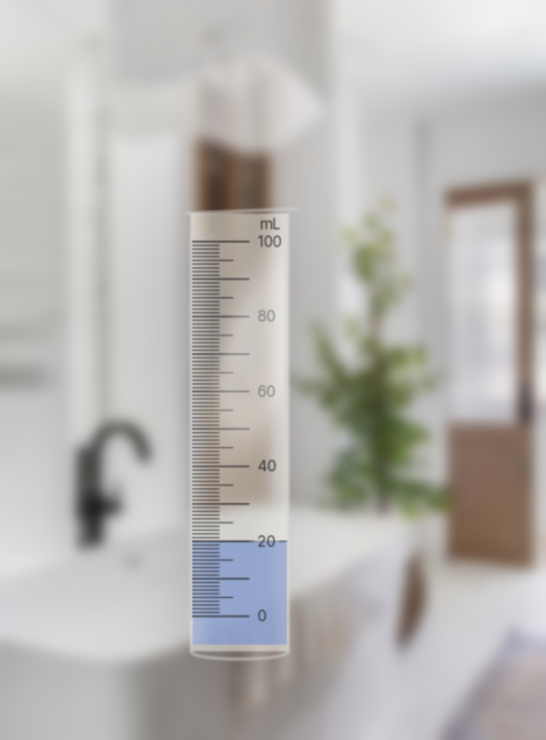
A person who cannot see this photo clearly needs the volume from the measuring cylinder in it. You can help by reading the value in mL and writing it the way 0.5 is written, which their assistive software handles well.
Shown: 20
